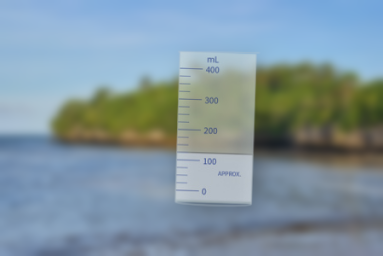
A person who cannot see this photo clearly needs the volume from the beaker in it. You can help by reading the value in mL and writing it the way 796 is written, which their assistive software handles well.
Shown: 125
